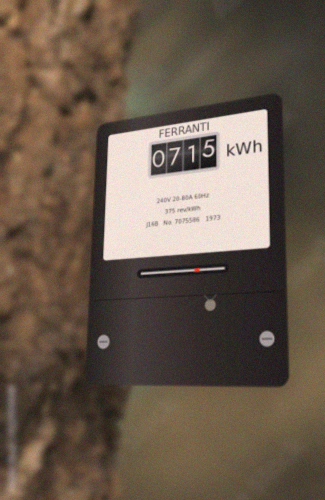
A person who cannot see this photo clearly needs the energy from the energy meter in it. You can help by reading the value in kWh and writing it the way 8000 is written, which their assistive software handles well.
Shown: 715
